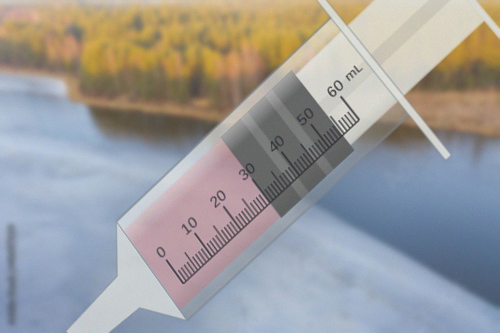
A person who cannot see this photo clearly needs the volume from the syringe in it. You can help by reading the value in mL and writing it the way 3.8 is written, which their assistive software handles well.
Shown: 30
